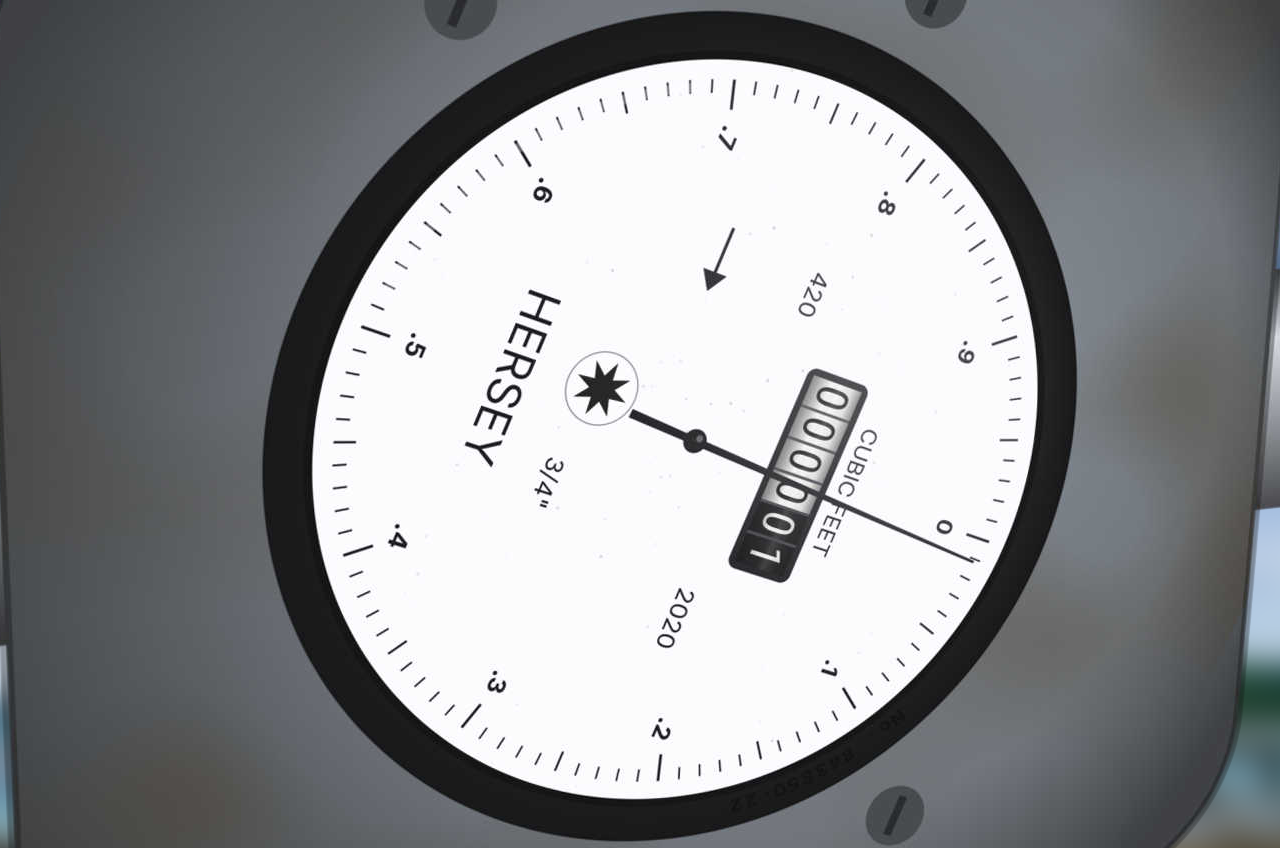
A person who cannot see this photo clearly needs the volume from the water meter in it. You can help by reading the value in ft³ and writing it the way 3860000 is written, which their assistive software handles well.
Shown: 1.01
